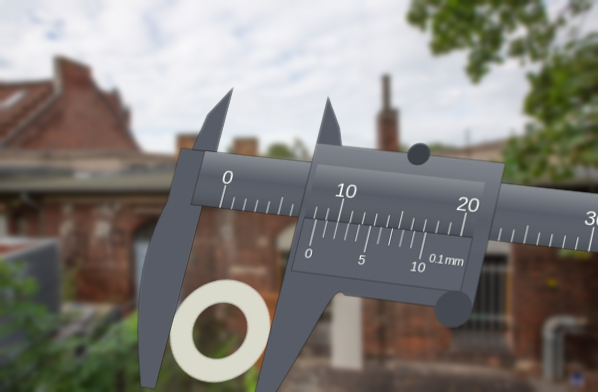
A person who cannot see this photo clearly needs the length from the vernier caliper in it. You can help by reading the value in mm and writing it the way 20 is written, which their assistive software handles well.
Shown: 8.2
